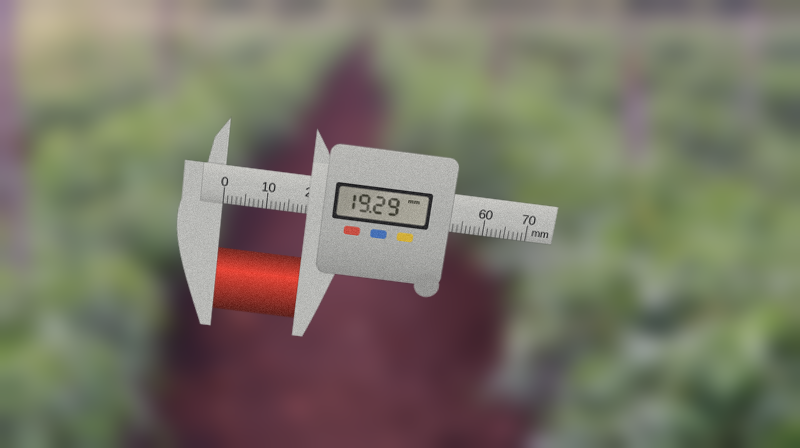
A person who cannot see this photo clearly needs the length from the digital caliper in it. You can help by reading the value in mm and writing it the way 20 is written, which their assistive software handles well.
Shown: 19.29
